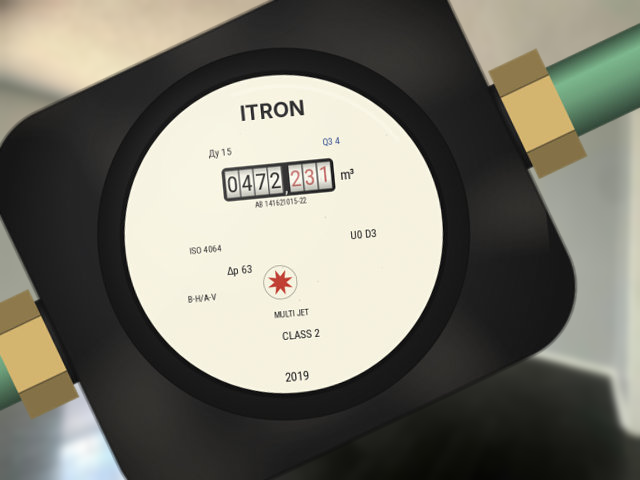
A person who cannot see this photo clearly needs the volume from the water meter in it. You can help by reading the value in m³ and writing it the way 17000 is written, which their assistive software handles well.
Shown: 472.231
